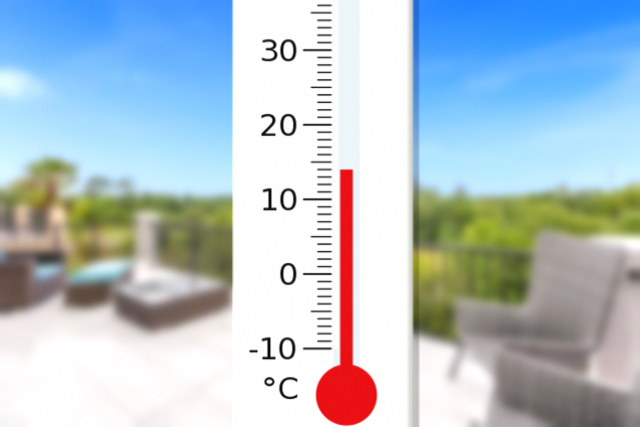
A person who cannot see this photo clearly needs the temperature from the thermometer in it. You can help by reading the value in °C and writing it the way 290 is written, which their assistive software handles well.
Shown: 14
